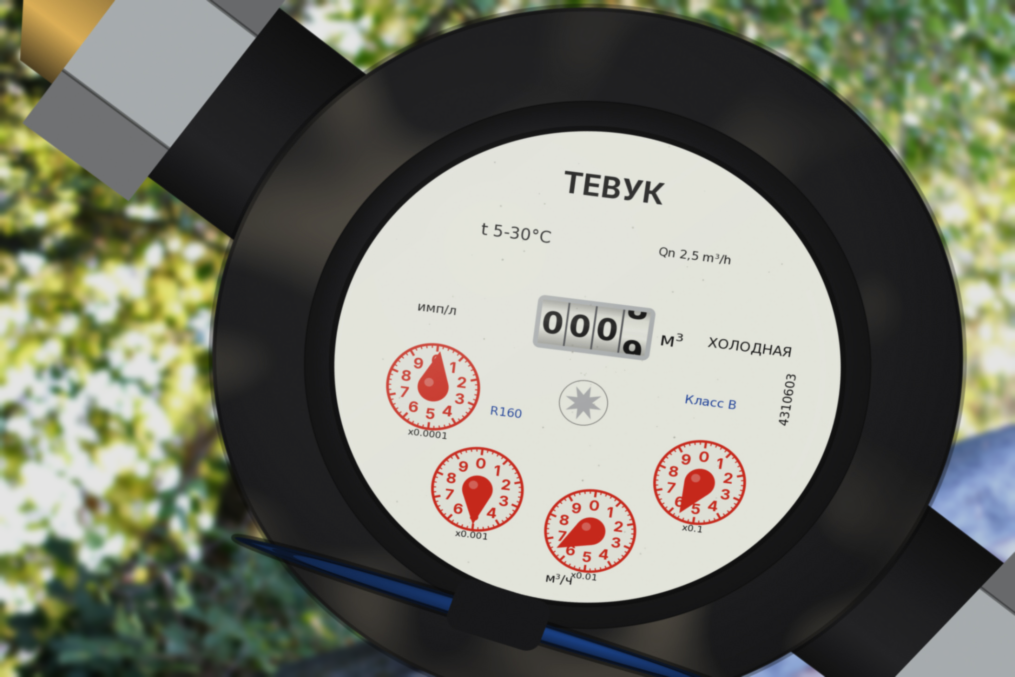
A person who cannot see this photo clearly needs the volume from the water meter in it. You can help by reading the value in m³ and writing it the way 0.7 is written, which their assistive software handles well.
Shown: 8.5650
